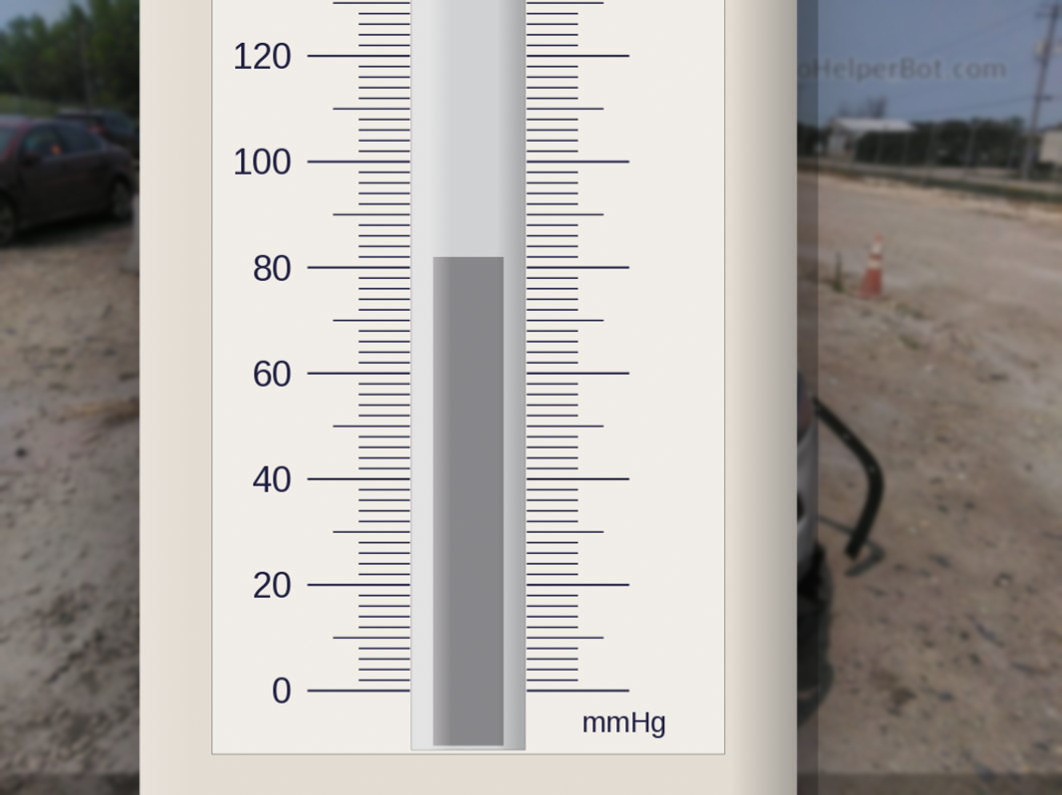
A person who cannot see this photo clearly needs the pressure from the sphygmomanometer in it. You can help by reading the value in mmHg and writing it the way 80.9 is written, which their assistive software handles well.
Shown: 82
